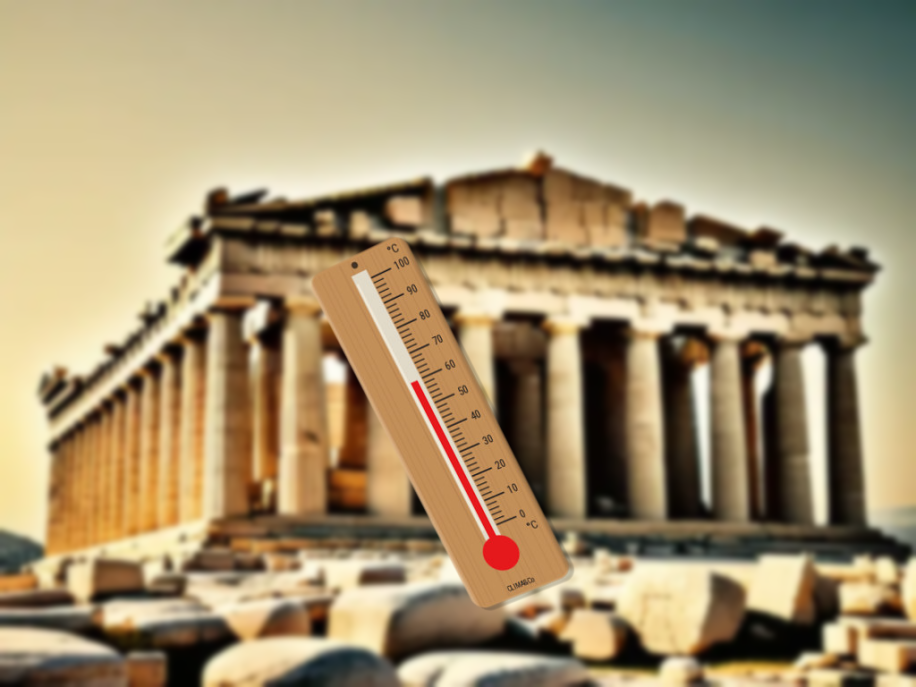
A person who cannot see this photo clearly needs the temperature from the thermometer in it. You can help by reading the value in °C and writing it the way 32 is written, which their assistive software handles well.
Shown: 60
